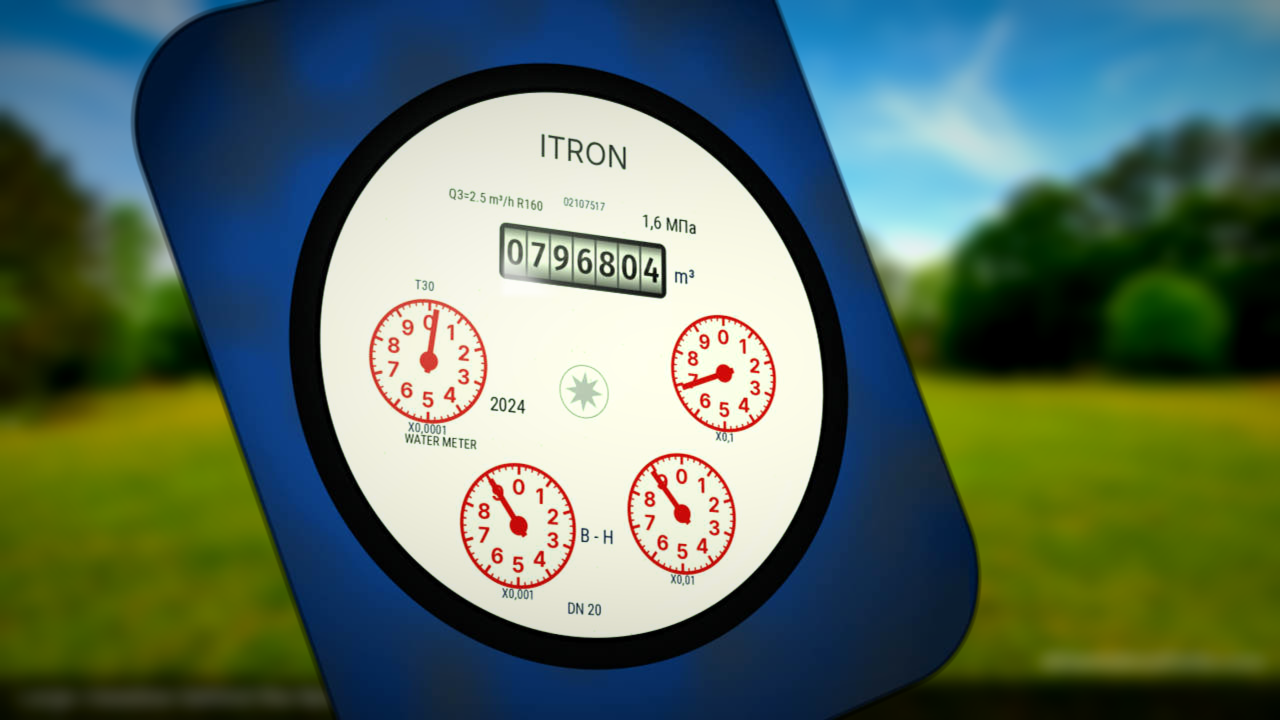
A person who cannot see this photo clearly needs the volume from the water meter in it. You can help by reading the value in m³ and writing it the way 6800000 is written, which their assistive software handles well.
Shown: 796804.6890
